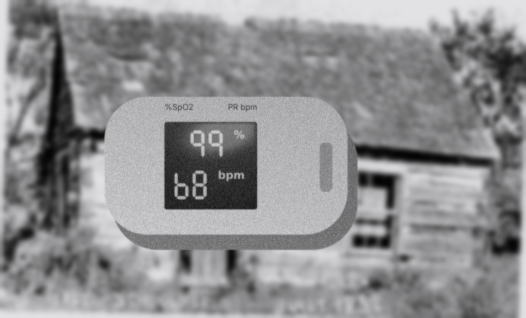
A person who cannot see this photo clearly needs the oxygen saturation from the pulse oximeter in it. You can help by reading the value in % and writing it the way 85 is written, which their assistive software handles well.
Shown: 99
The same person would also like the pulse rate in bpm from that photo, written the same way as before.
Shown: 68
